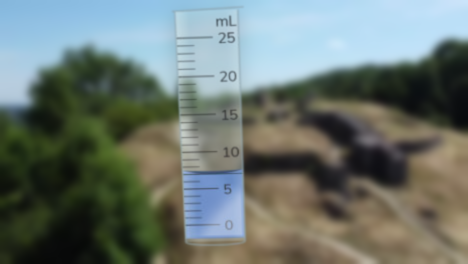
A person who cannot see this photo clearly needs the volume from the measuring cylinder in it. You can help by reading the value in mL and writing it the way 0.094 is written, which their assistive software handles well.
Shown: 7
